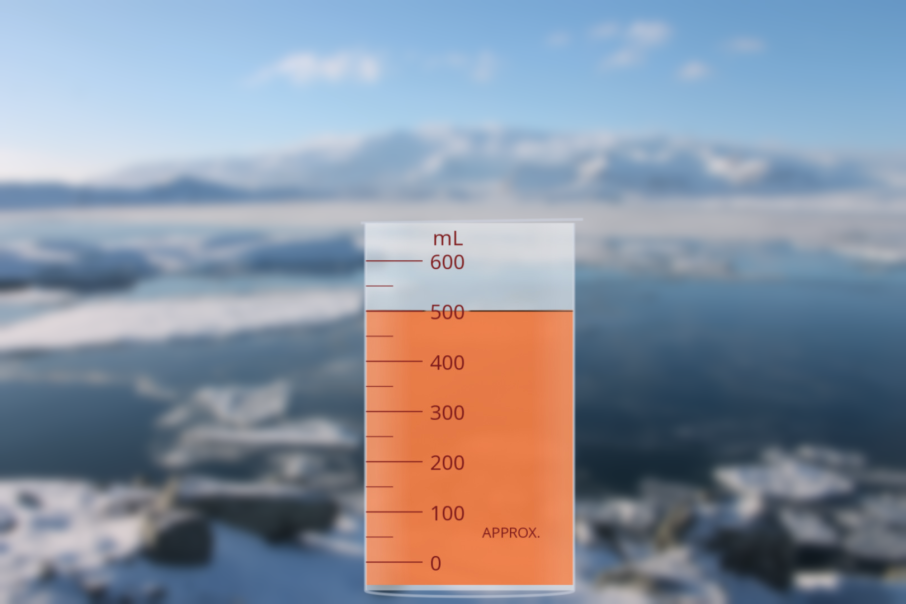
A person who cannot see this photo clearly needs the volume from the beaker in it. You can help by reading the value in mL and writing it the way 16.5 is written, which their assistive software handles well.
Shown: 500
